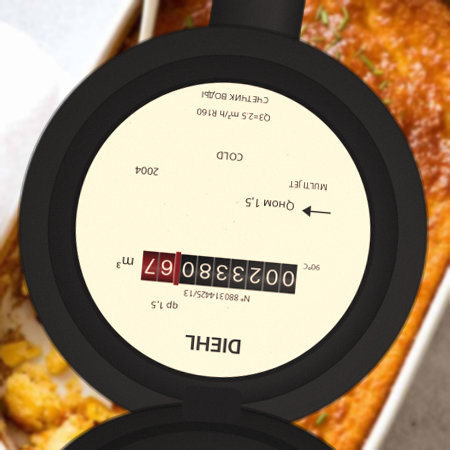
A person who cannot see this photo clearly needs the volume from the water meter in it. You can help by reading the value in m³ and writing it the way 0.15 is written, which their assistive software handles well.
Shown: 23380.67
